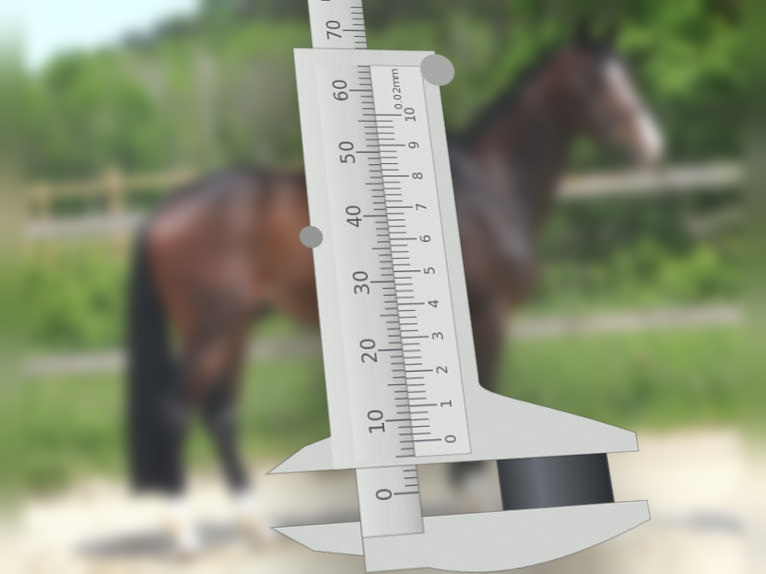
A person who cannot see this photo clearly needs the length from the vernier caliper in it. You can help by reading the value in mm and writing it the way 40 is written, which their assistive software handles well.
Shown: 7.0
